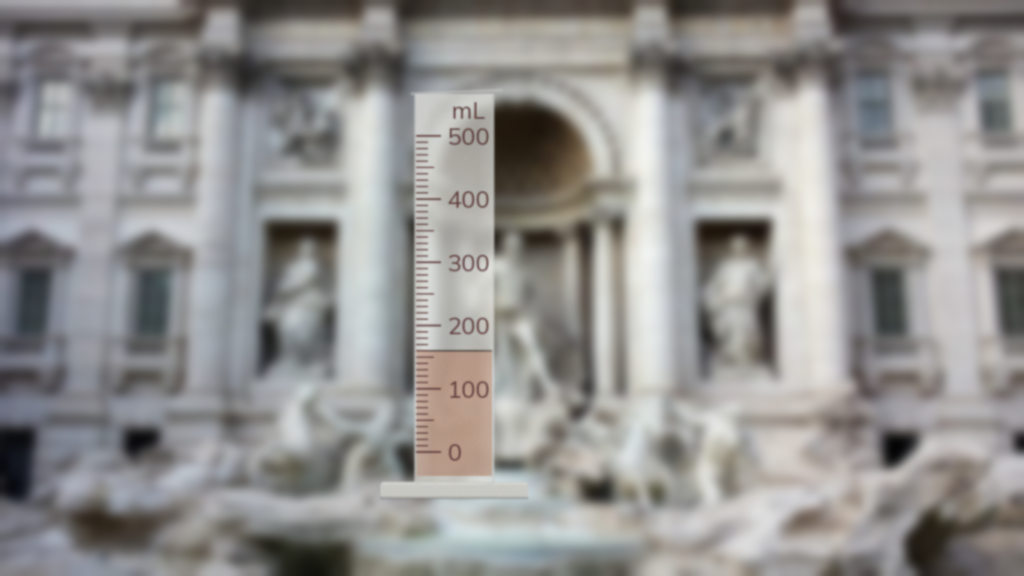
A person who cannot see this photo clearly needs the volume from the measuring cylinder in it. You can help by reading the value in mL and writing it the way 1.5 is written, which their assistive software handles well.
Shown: 160
